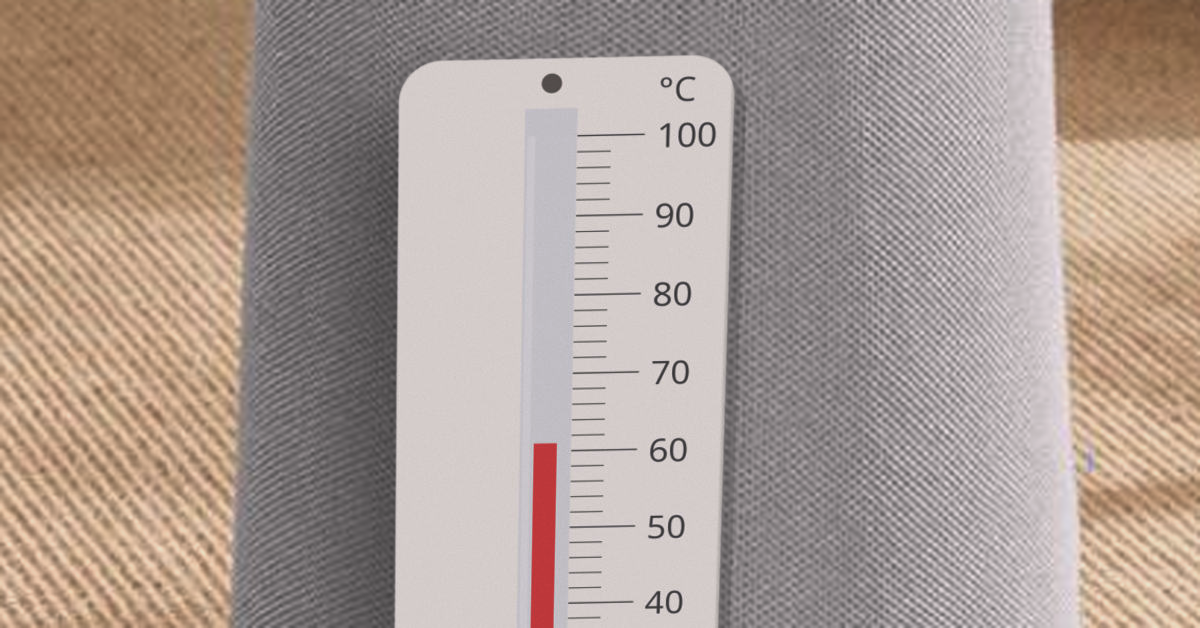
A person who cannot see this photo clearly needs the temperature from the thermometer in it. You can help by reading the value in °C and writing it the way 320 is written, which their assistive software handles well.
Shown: 61
